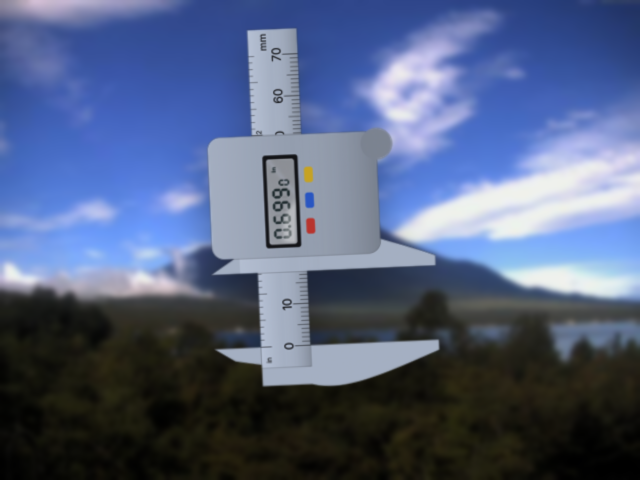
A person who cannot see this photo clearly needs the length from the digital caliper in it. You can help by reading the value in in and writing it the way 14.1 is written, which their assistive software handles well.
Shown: 0.6990
